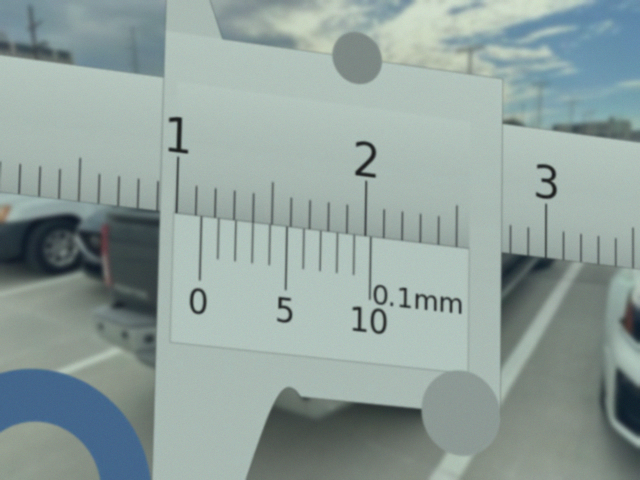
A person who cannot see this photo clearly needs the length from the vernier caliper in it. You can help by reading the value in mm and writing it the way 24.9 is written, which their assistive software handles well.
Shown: 11.3
